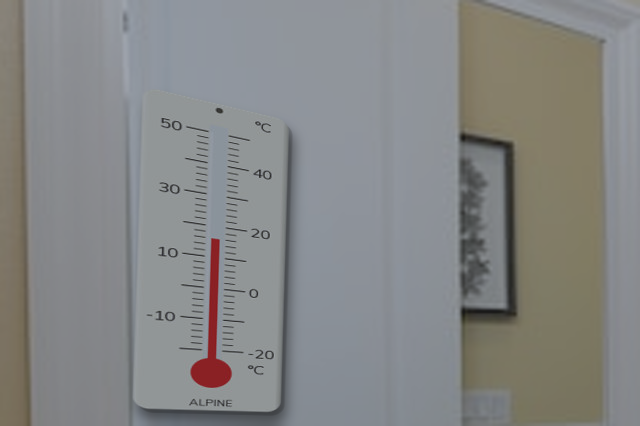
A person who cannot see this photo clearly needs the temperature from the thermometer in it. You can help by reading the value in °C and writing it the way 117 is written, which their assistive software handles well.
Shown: 16
